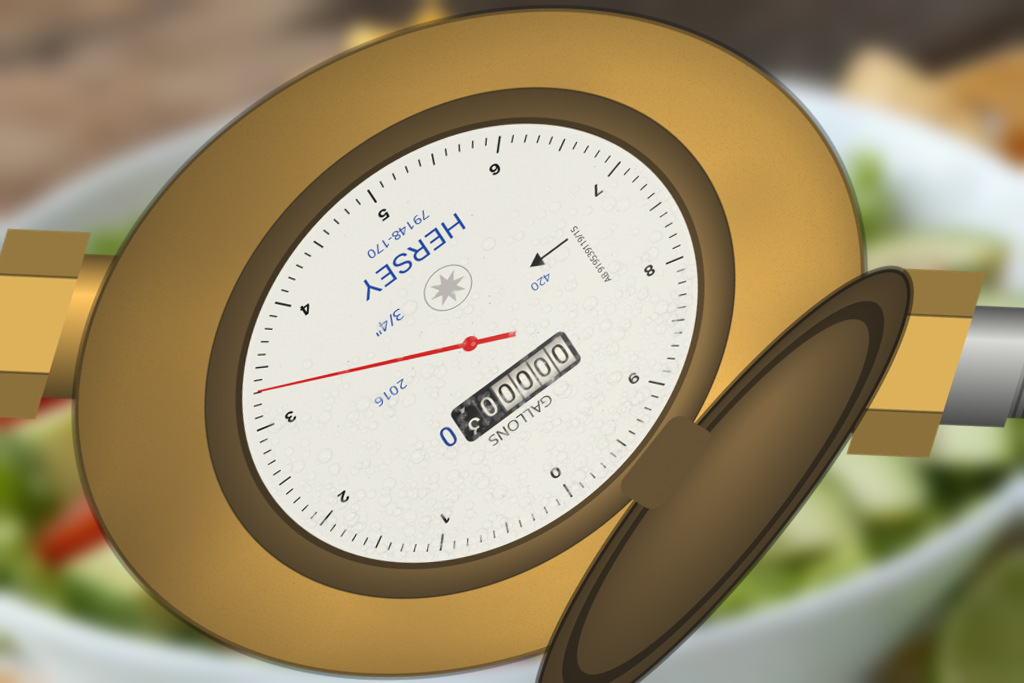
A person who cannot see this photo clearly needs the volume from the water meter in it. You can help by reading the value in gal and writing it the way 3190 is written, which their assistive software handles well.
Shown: 33.3
